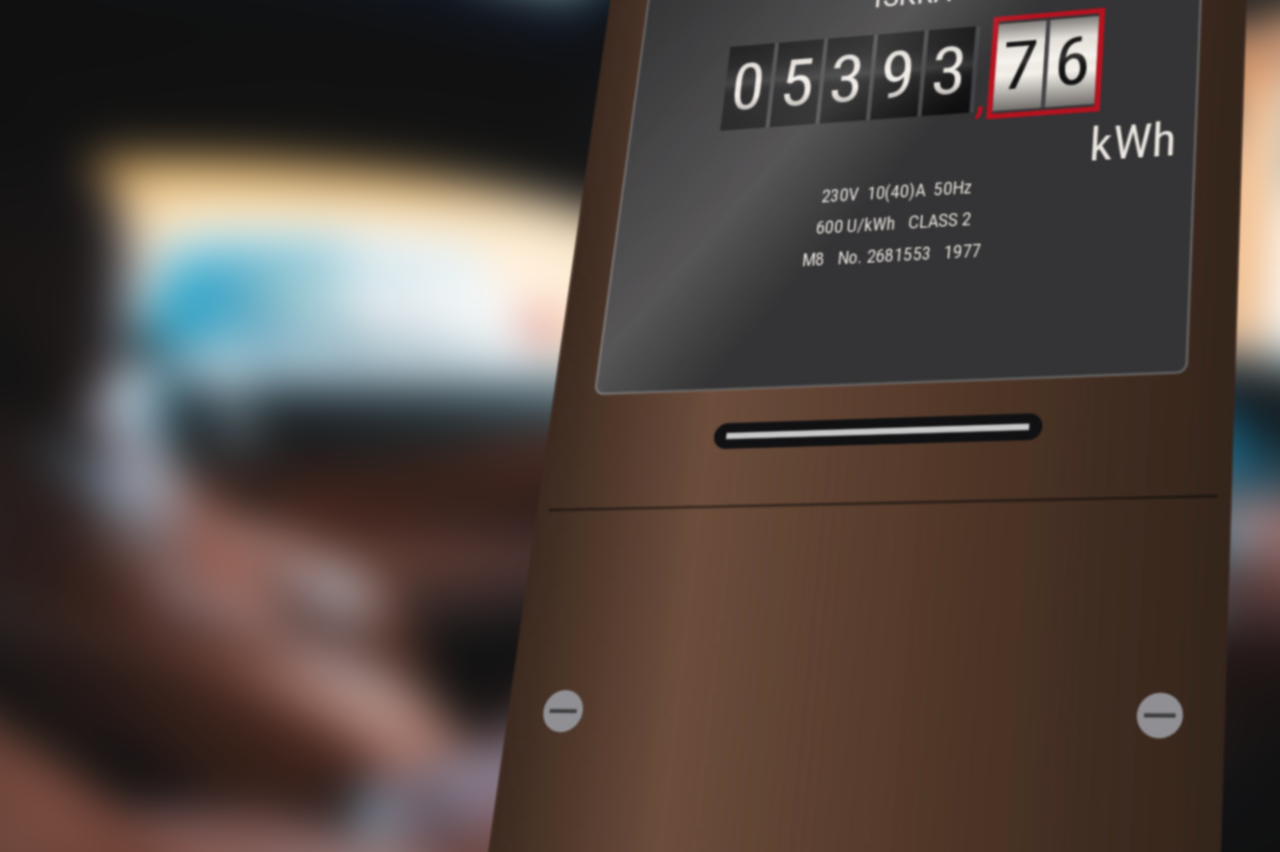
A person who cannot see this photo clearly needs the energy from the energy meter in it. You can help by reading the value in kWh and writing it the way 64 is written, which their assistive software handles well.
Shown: 5393.76
